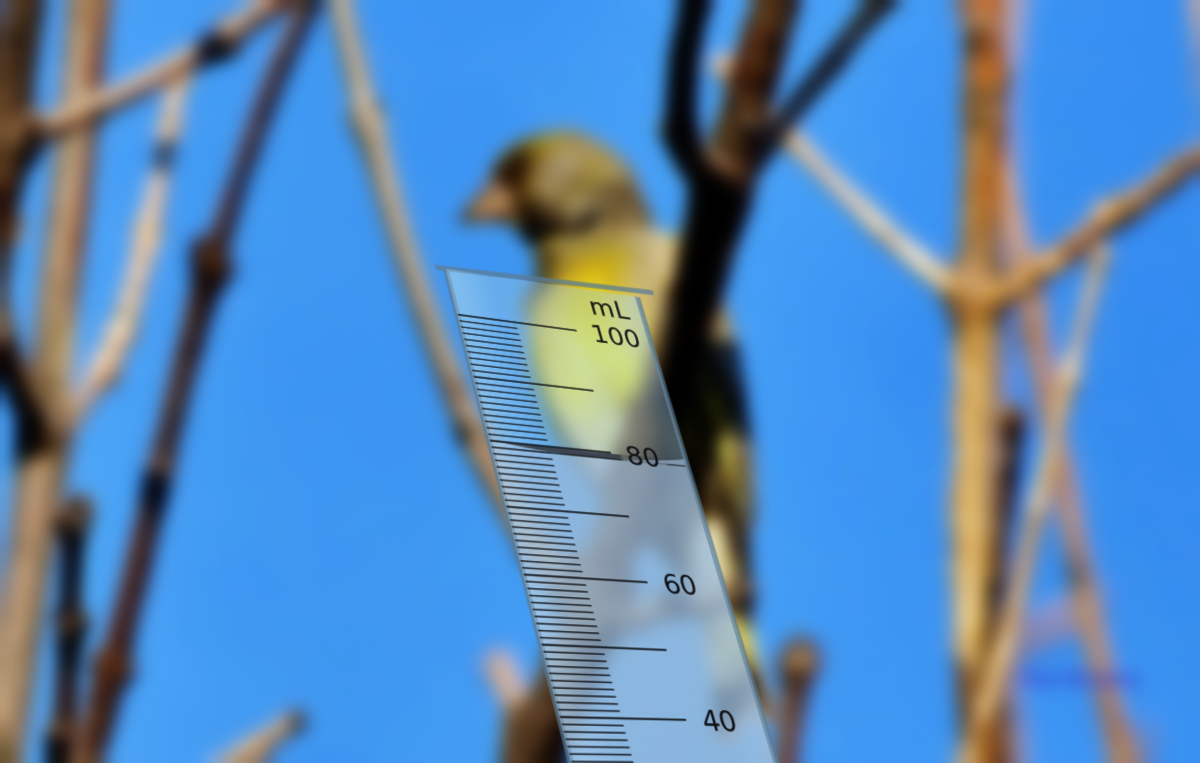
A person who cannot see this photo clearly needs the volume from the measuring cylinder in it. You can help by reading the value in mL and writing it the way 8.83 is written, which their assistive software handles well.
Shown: 79
